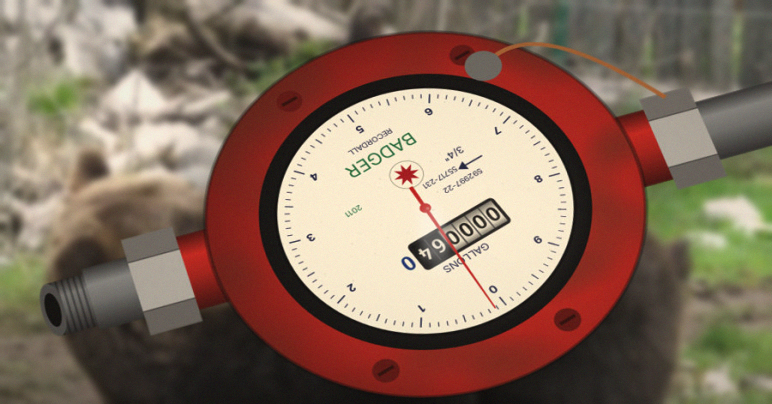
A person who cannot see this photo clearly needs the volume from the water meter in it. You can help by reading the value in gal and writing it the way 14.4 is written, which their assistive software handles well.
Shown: 640.1
